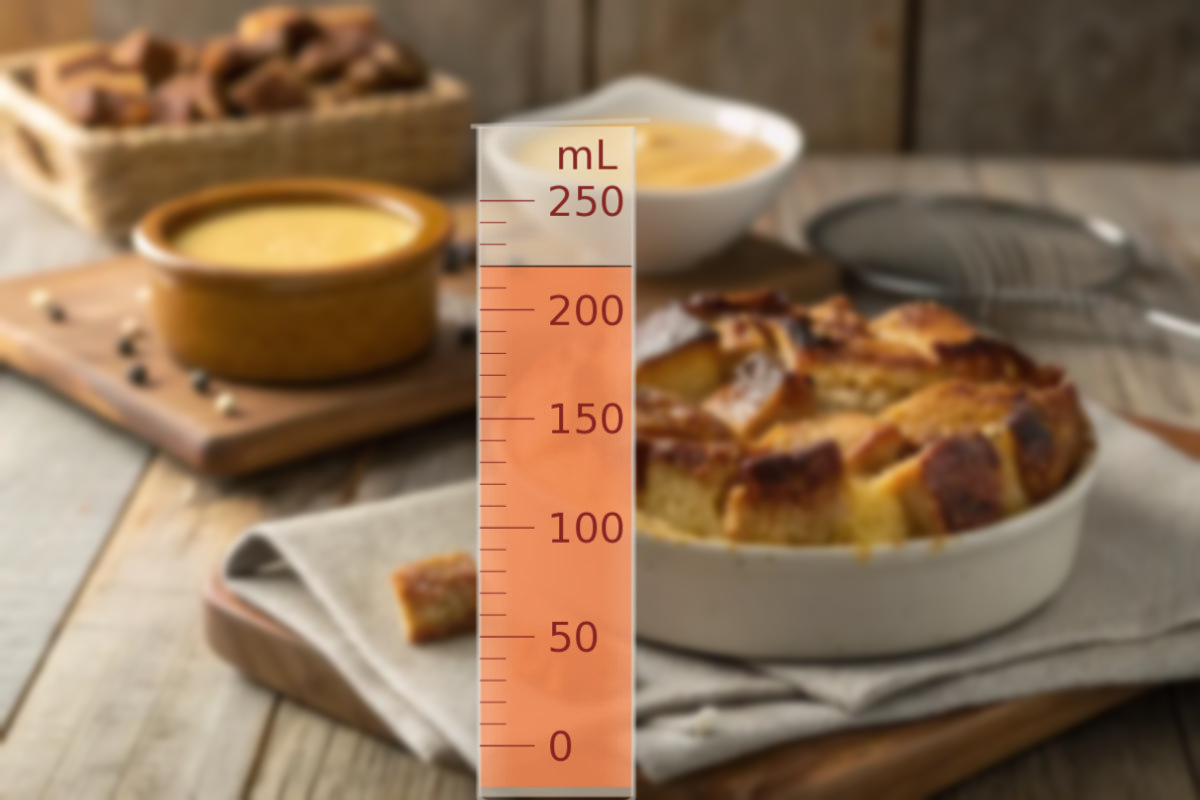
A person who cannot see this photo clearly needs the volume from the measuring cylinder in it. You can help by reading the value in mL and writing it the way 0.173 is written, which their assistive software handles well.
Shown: 220
